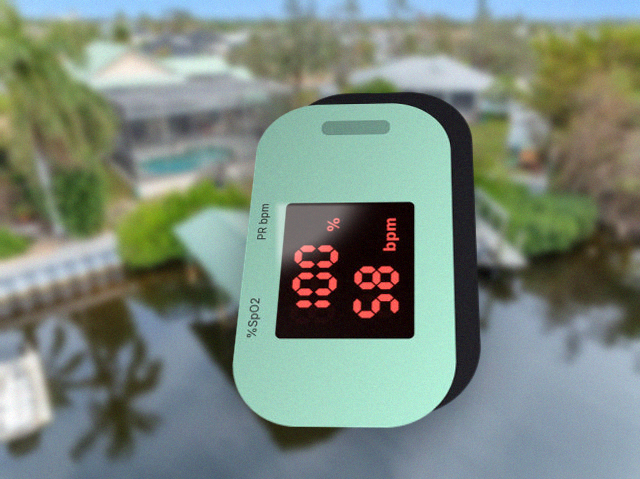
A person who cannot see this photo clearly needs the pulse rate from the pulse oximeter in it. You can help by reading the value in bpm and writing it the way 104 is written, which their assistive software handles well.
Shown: 58
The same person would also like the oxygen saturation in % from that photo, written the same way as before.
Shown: 100
